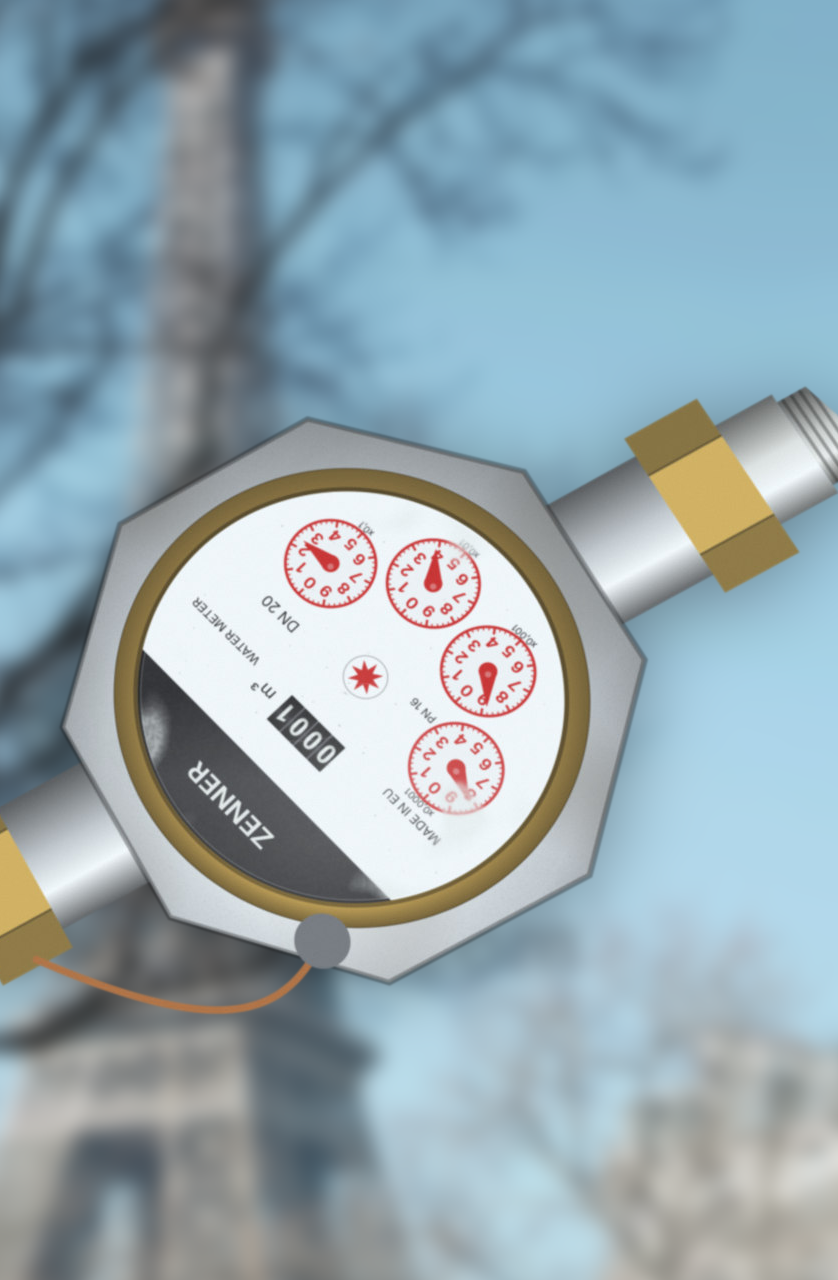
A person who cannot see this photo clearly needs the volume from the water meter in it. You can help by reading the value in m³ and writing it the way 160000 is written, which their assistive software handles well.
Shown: 1.2388
